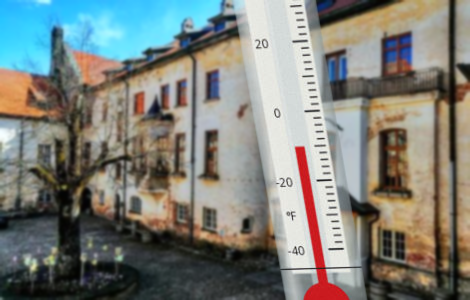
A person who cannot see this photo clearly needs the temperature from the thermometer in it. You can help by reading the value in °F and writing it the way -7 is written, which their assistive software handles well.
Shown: -10
